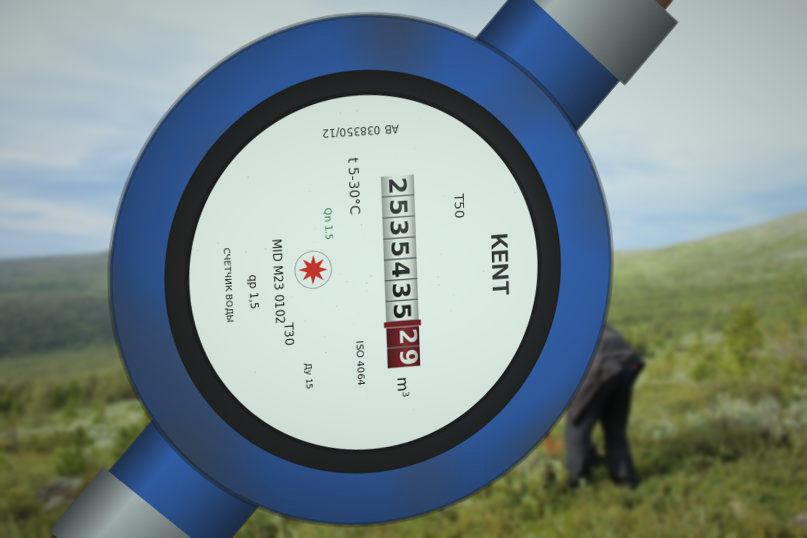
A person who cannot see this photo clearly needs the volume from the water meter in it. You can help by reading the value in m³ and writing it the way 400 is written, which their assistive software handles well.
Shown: 2535435.29
